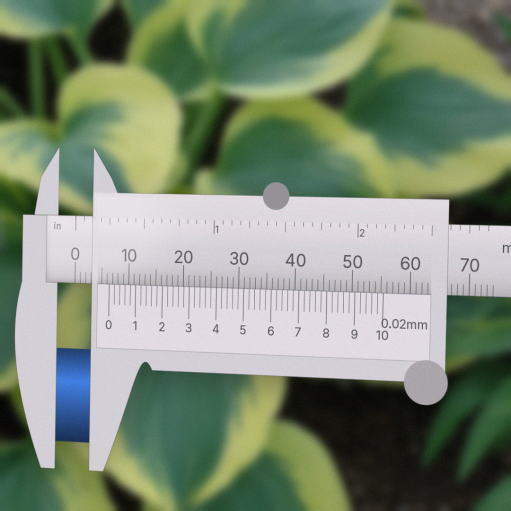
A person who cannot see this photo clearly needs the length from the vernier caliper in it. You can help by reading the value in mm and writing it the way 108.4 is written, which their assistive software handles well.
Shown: 6.4
